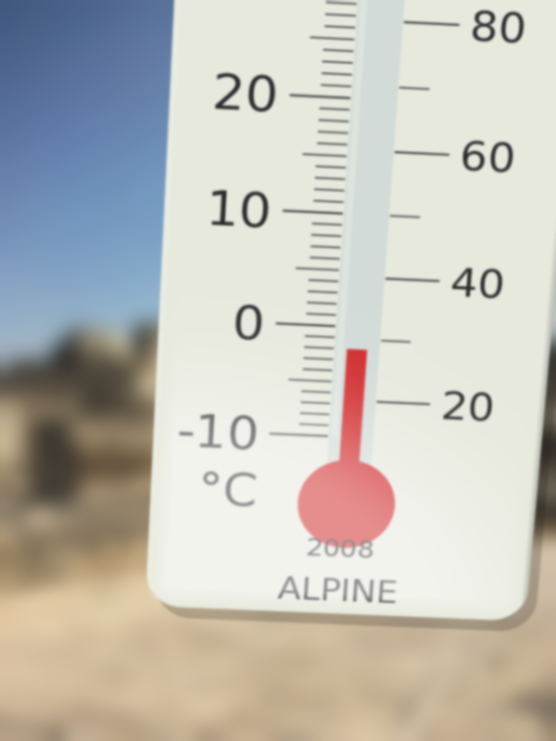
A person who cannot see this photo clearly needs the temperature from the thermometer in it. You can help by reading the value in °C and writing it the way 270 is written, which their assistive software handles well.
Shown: -2
